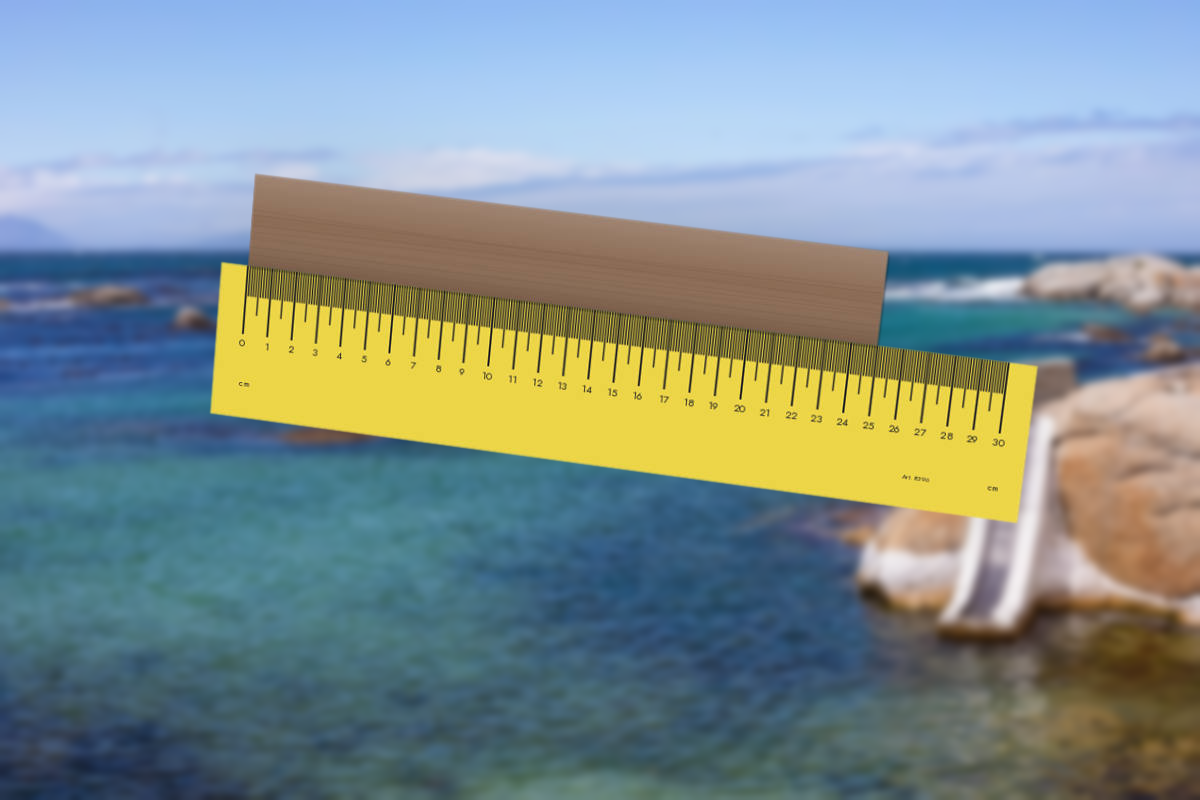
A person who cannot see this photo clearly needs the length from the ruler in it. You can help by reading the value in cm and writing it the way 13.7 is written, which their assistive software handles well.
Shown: 25
